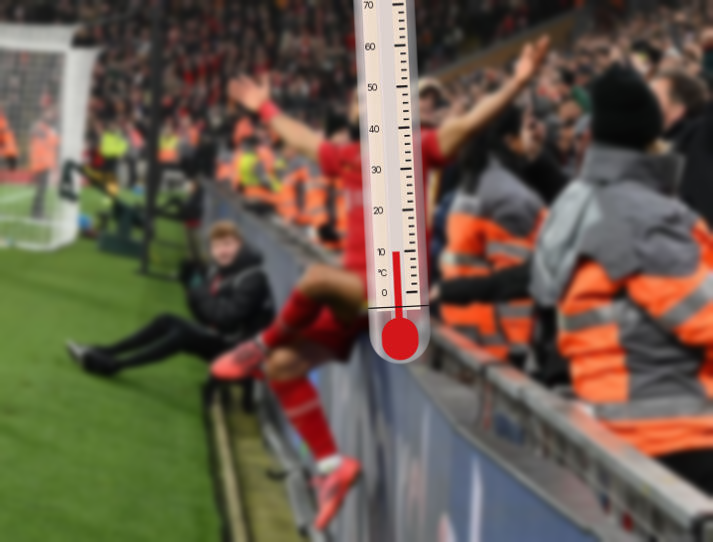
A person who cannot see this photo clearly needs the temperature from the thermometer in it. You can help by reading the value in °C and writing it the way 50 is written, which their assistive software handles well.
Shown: 10
